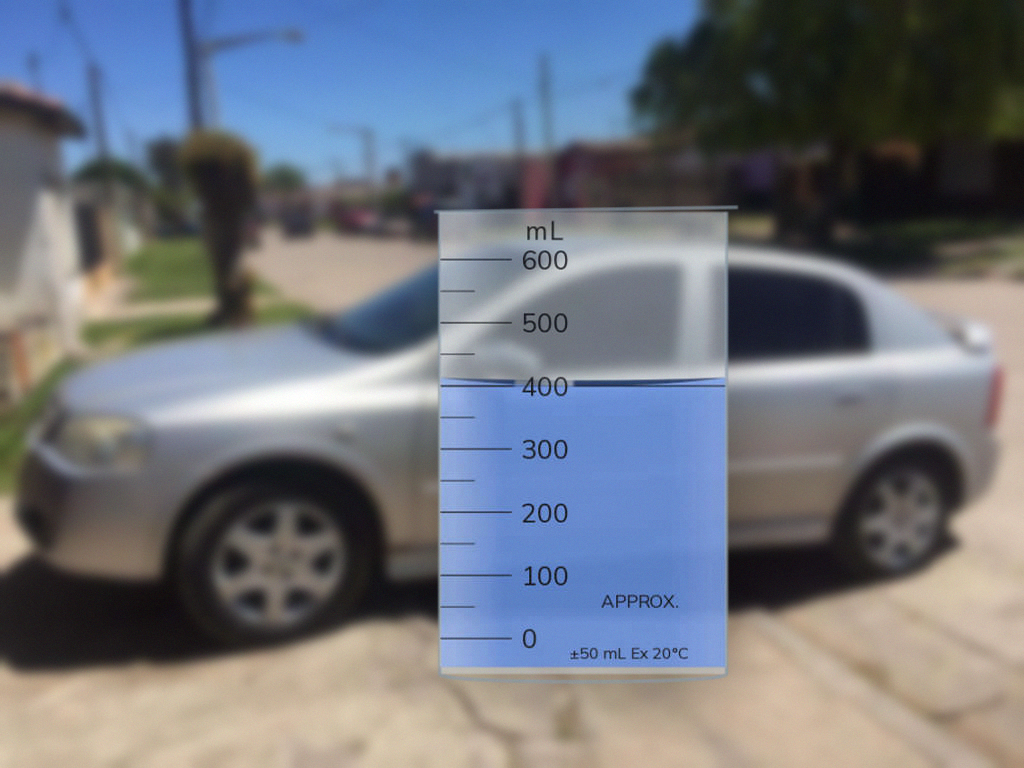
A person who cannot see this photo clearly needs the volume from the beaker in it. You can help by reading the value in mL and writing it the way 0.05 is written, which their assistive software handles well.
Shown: 400
